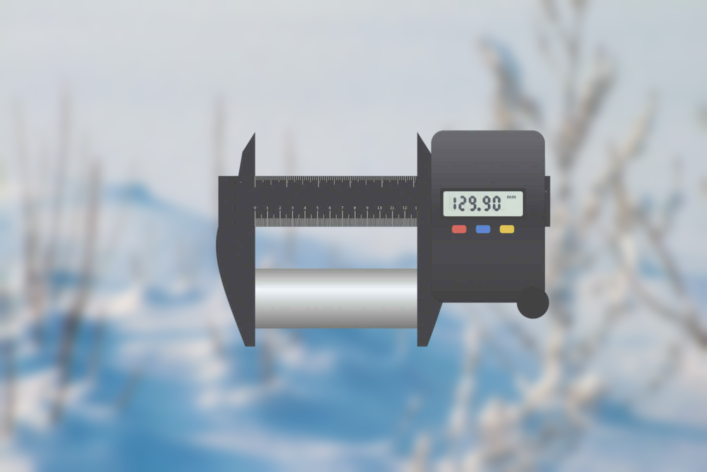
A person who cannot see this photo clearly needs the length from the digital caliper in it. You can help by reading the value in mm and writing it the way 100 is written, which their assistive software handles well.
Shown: 129.90
